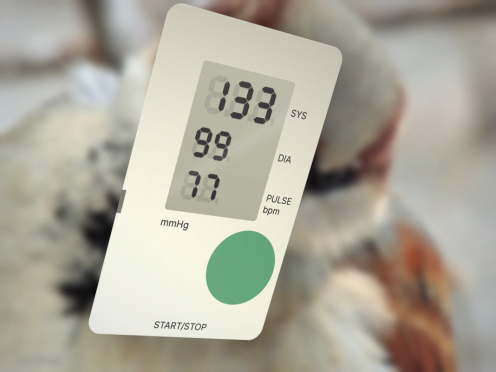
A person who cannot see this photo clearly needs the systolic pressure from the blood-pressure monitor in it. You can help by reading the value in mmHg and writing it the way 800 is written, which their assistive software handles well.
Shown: 133
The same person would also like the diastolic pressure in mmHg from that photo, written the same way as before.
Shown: 99
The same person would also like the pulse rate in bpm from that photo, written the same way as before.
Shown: 77
